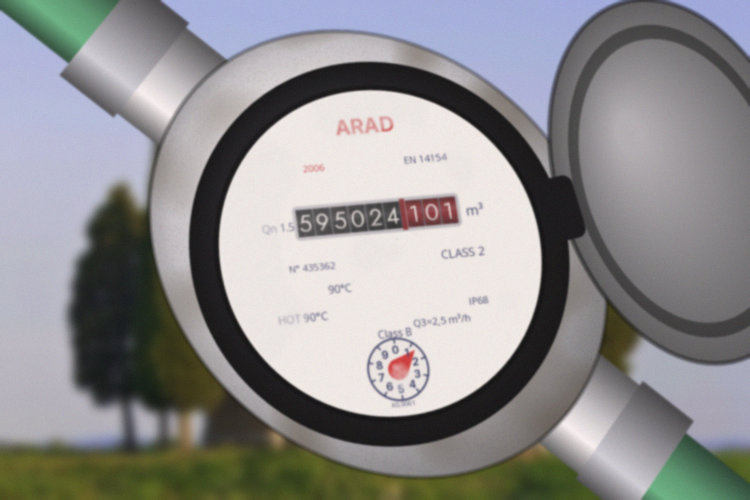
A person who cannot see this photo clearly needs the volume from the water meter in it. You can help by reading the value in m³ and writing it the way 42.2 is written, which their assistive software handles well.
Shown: 595024.1011
